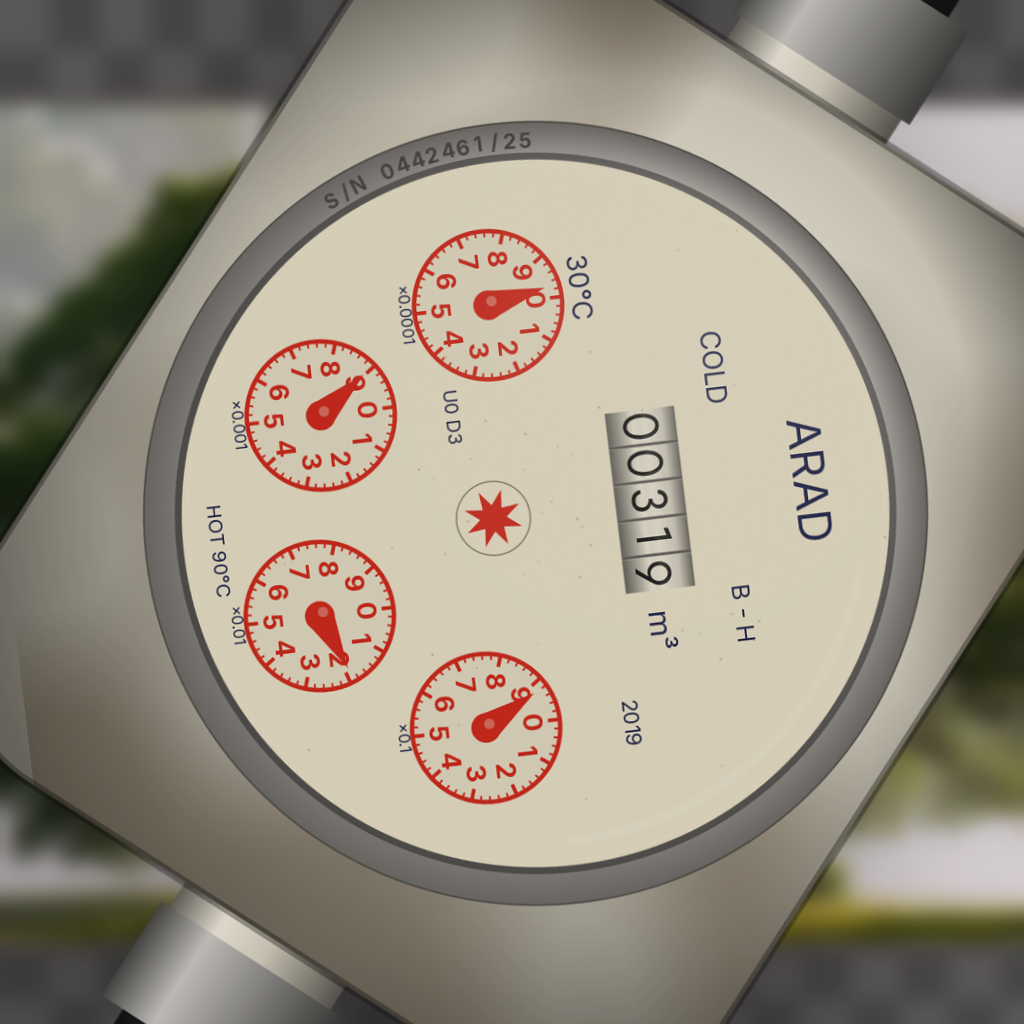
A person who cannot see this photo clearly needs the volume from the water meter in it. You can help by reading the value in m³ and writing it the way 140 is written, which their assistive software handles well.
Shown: 318.9189
